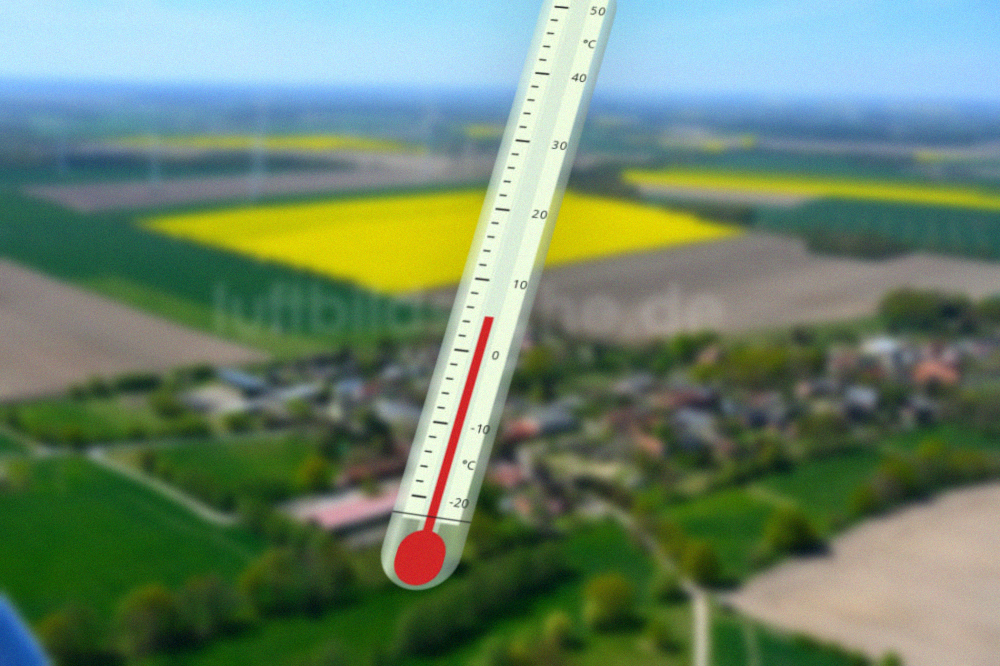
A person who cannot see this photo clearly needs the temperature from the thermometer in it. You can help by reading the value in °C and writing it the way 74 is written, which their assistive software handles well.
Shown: 5
